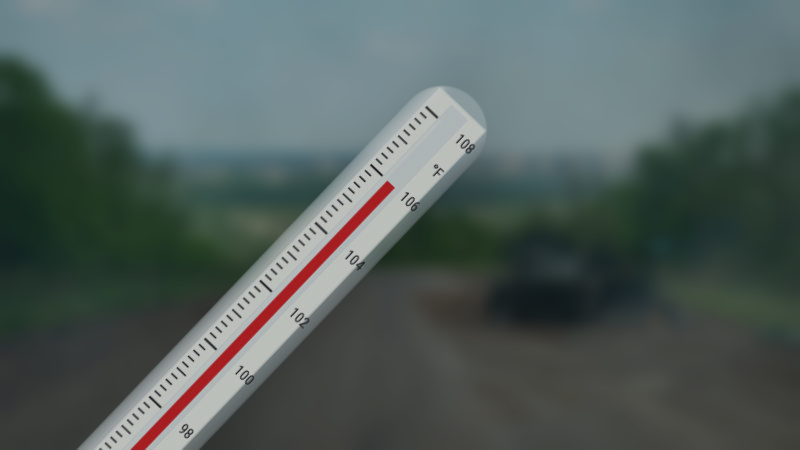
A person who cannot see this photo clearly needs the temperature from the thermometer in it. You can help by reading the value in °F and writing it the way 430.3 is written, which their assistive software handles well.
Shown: 106
